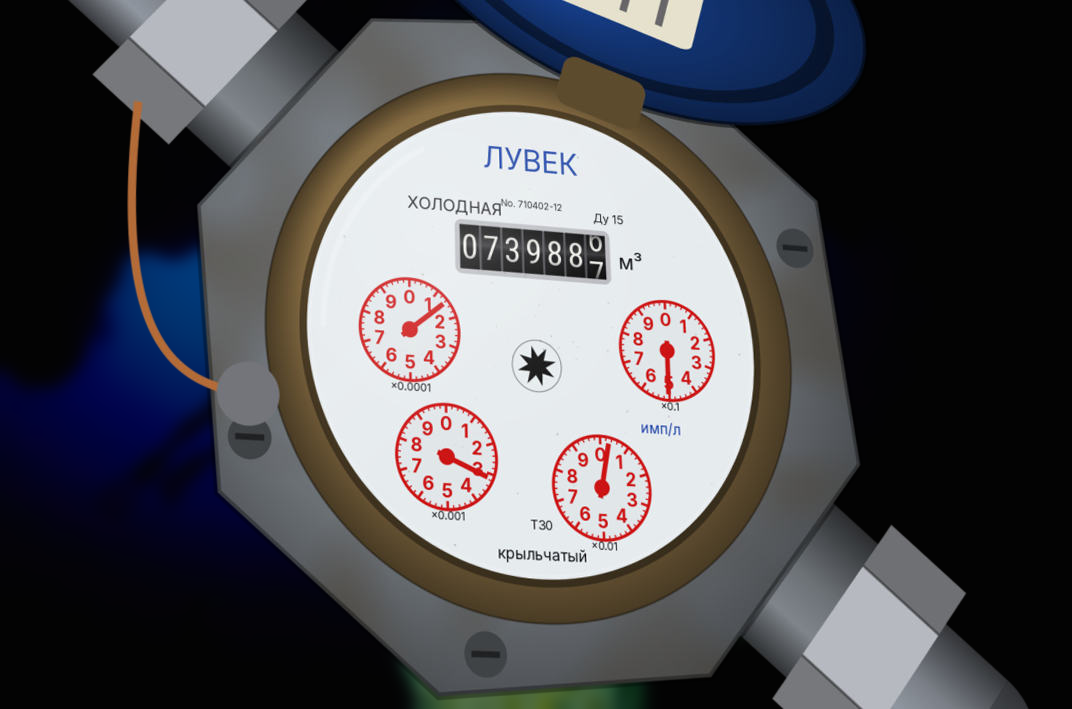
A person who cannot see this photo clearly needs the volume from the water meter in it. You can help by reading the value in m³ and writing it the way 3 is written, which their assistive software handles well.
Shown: 739886.5031
